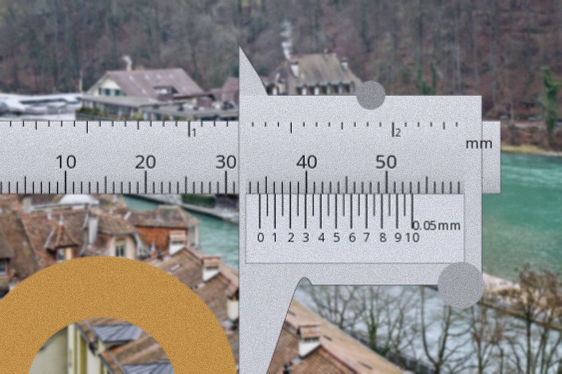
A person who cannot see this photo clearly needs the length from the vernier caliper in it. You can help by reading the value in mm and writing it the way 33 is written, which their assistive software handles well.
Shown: 34.2
